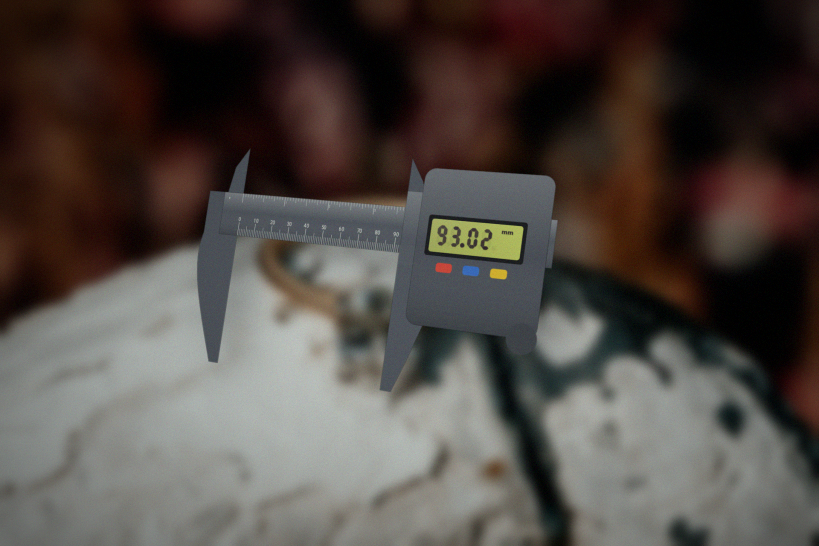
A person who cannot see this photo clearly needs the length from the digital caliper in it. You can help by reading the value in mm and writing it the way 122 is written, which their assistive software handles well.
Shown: 93.02
